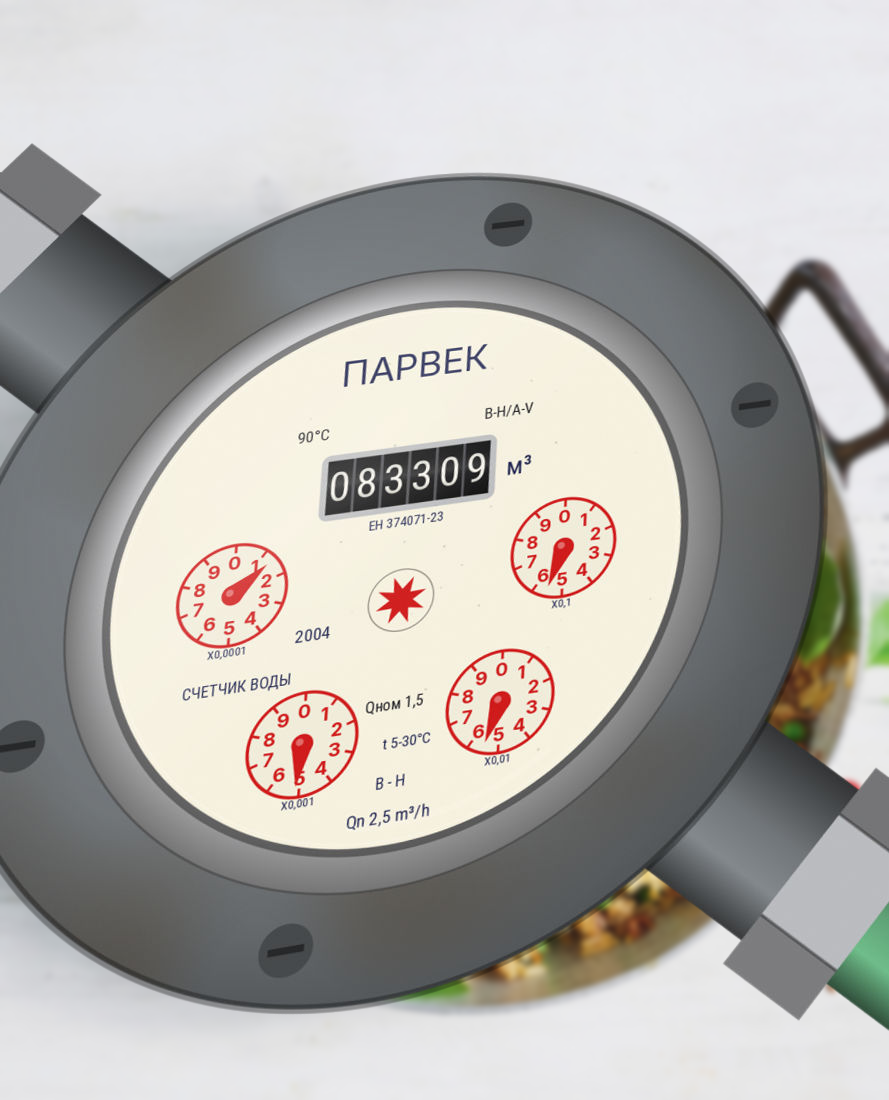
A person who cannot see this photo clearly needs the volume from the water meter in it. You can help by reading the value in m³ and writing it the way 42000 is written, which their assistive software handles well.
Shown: 83309.5551
